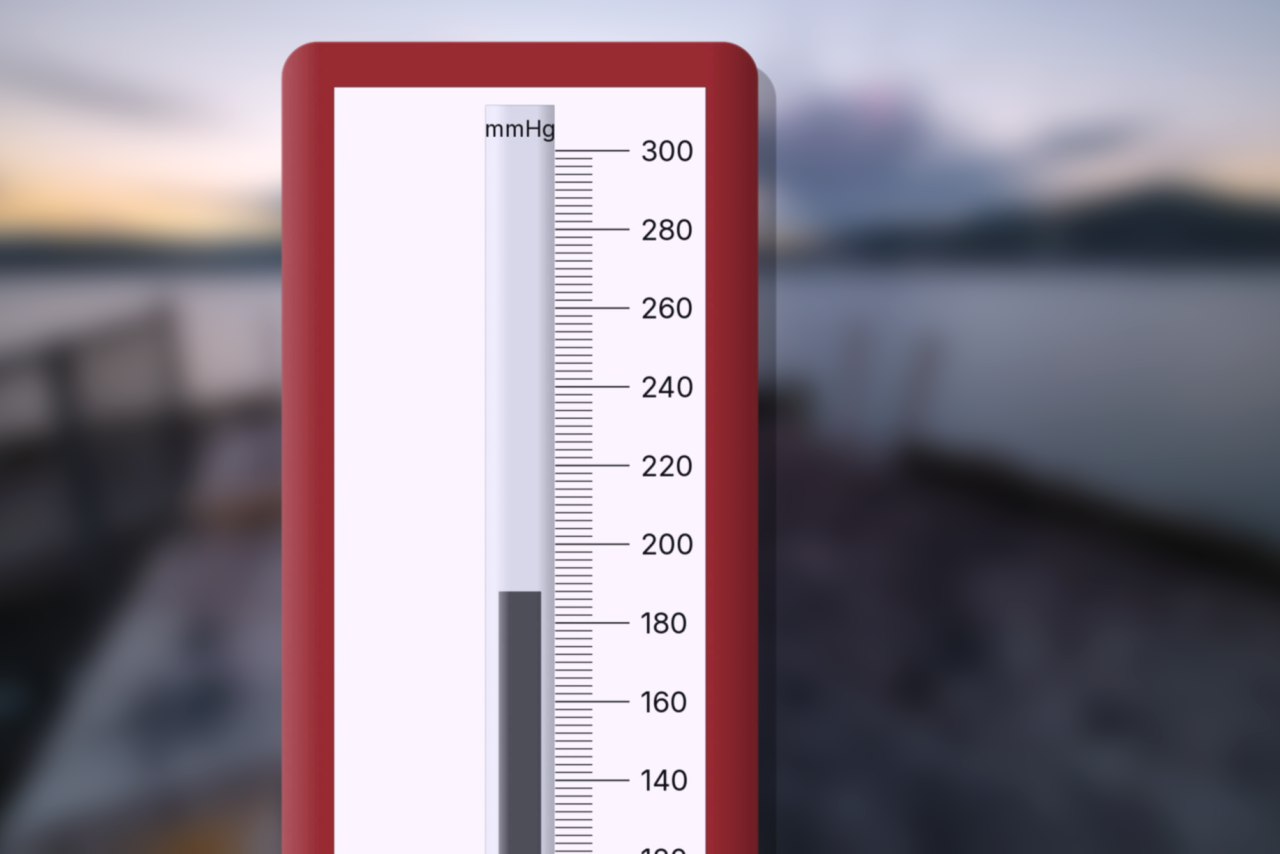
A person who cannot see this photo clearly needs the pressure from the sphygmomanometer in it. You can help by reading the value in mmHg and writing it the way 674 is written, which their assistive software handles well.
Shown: 188
